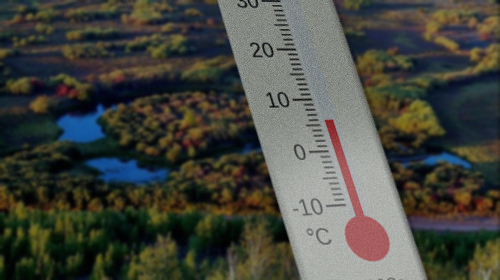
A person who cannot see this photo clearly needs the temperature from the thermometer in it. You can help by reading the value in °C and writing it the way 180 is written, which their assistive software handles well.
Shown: 6
